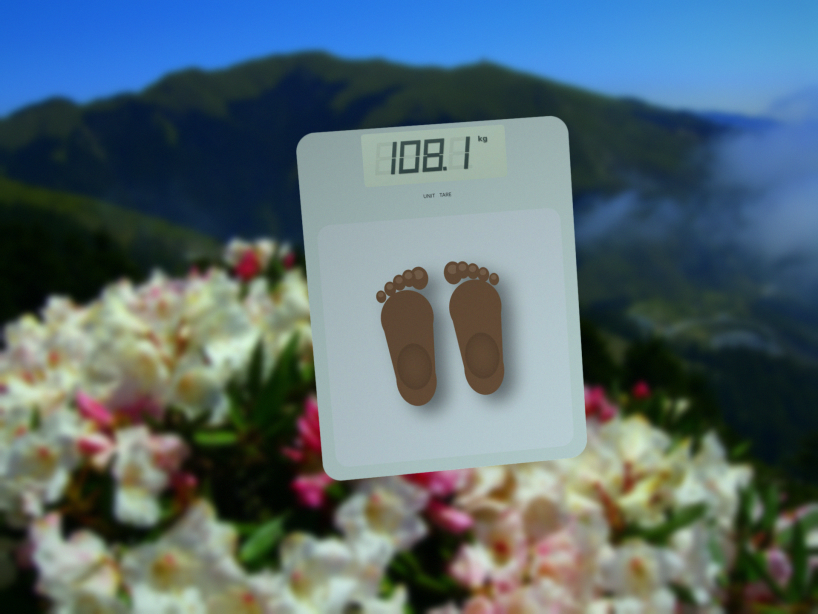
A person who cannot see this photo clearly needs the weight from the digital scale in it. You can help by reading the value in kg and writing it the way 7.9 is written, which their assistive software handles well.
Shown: 108.1
